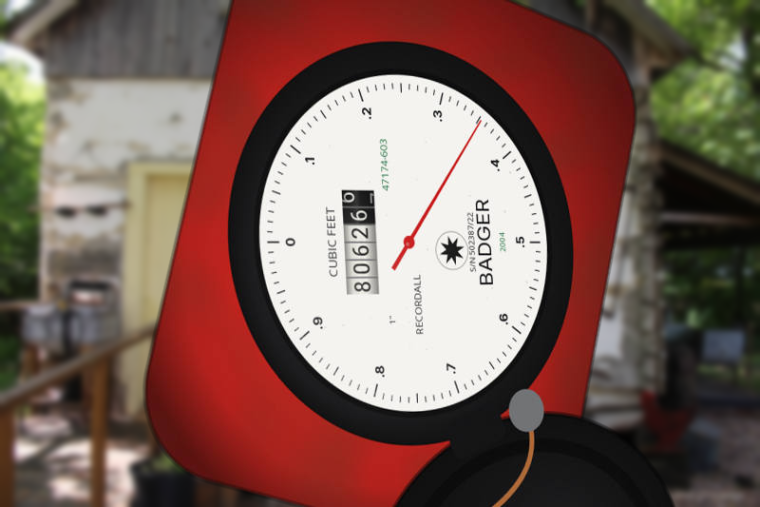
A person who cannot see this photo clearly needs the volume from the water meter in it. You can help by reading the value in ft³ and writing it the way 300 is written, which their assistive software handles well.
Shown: 806266.35
